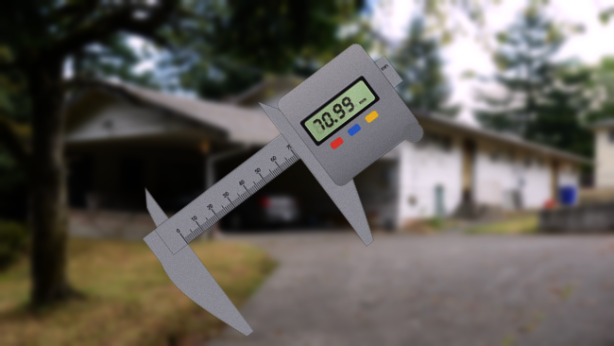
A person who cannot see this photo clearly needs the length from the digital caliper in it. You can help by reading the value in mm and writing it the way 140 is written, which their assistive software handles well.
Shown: 70.99
